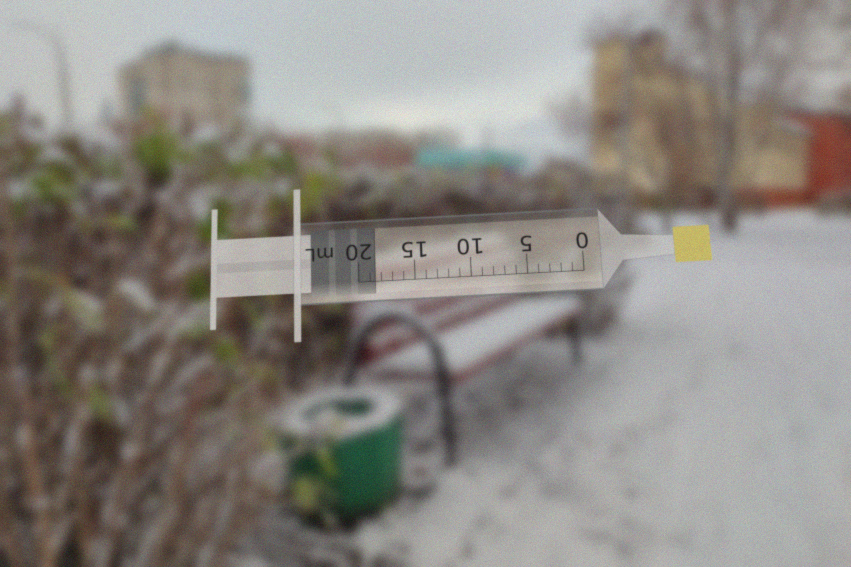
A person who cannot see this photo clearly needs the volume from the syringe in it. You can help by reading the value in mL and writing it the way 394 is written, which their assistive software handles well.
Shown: 18.5
